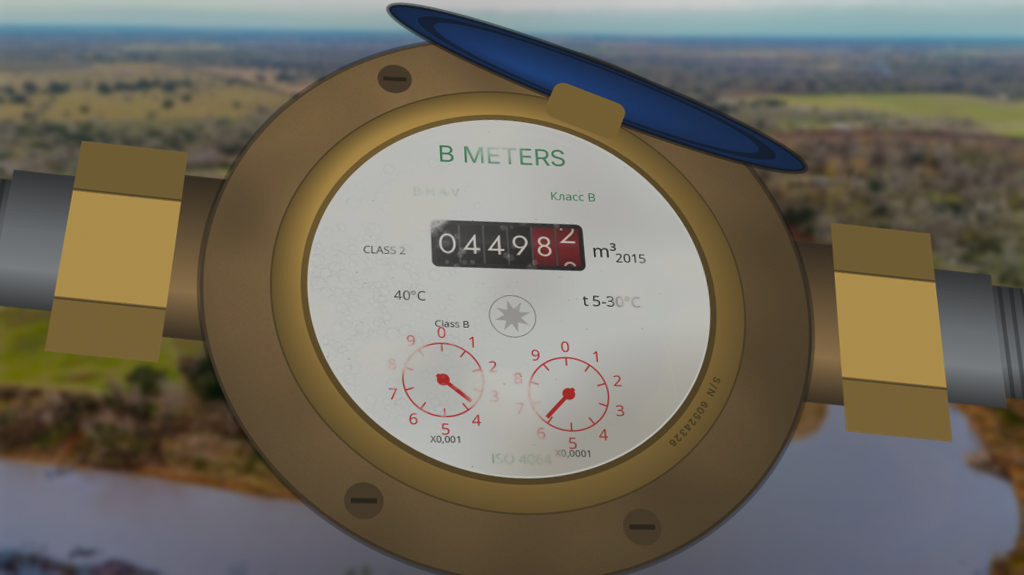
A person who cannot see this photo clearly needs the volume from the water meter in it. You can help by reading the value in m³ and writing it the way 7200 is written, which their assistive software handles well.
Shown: 449.8236
